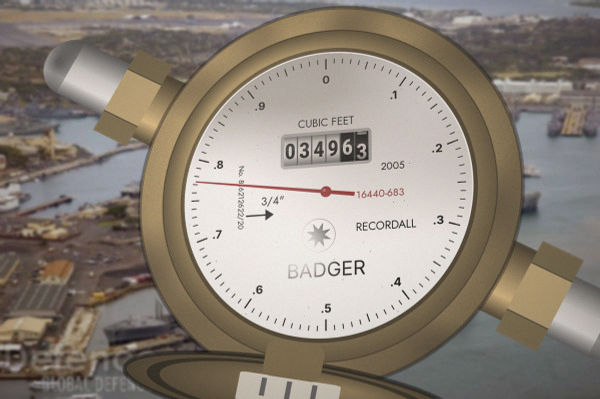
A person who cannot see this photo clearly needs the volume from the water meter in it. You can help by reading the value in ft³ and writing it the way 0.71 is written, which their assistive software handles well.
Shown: 34962.77
